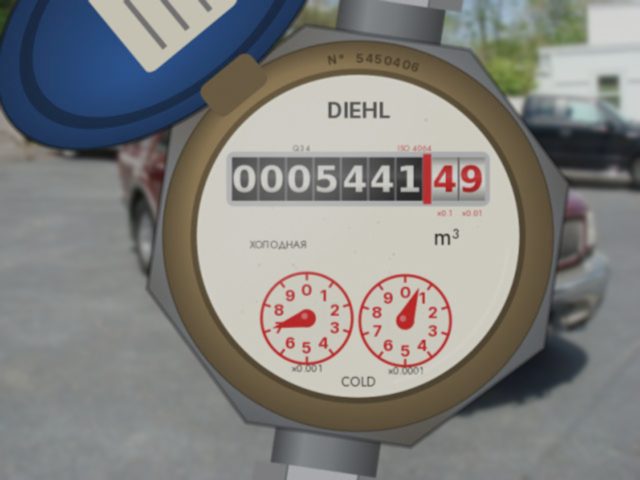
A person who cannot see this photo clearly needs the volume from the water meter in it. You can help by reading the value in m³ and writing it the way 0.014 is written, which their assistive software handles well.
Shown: 5441.4970
